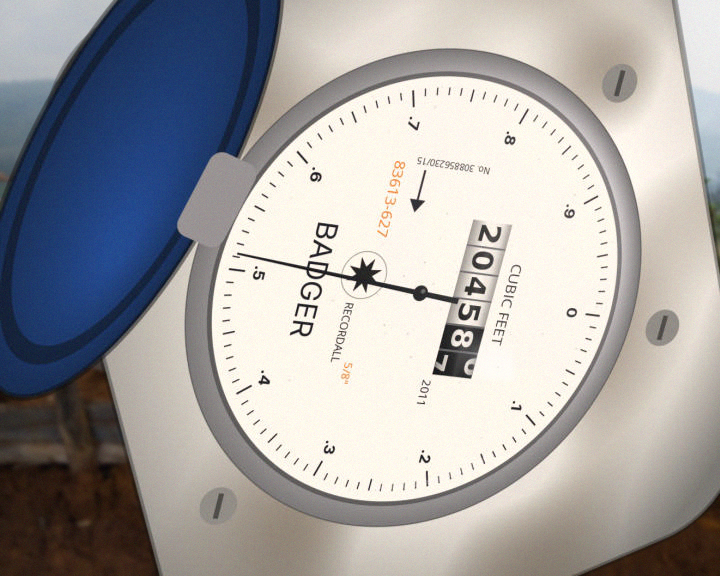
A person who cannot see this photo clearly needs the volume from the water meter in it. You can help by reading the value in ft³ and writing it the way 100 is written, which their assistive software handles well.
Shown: 204586.51
